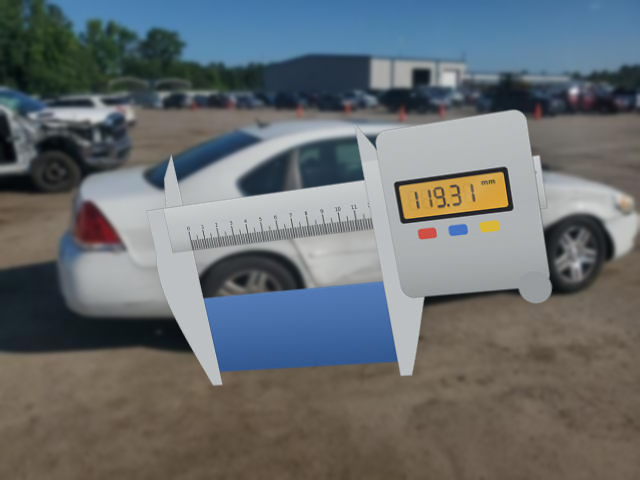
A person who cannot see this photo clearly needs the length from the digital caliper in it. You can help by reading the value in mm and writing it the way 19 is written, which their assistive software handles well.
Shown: 119.31
